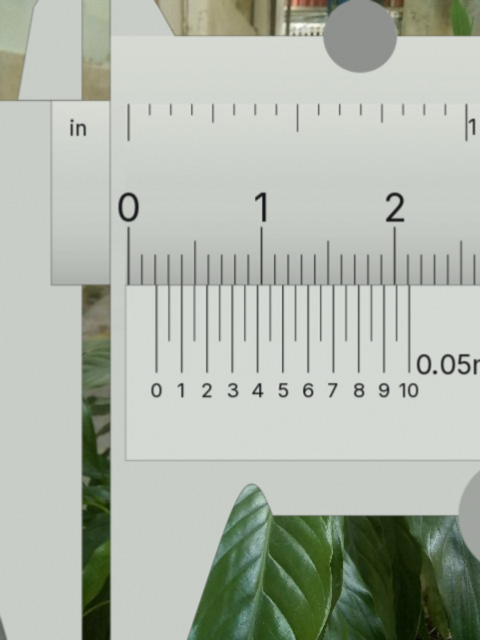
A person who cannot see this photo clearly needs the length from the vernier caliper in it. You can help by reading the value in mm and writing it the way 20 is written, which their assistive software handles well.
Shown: 2.1
